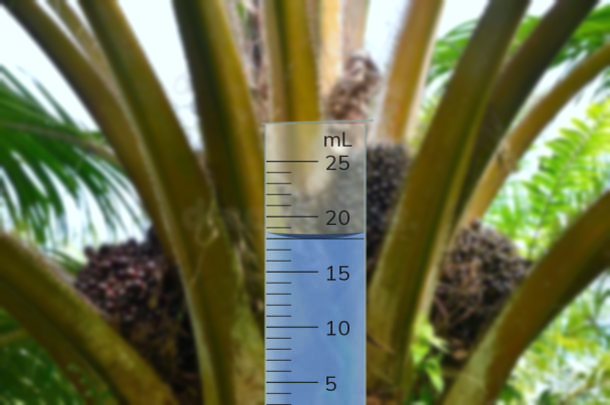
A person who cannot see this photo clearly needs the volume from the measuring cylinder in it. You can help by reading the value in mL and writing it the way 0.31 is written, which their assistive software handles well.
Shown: 18
